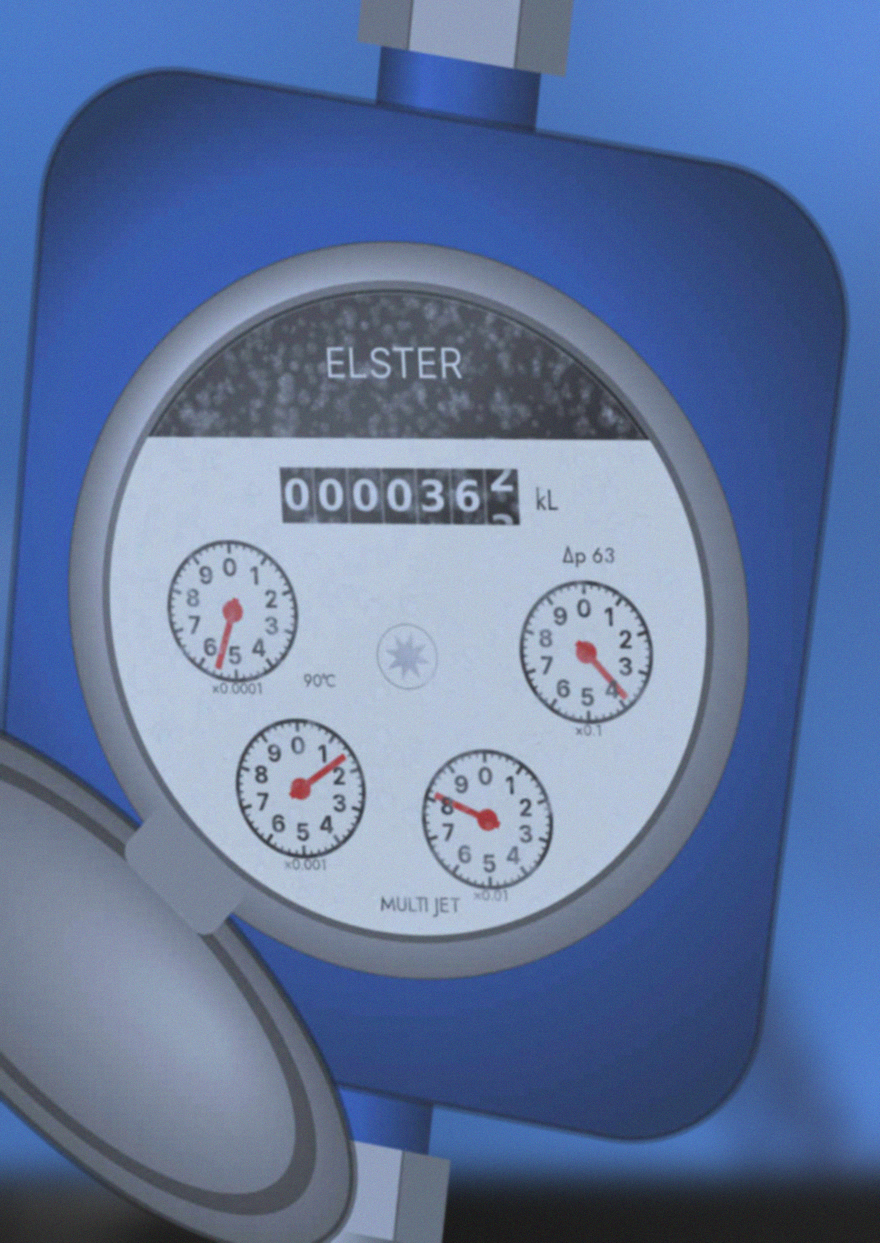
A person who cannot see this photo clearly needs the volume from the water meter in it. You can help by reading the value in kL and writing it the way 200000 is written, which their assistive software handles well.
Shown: 362.3815
